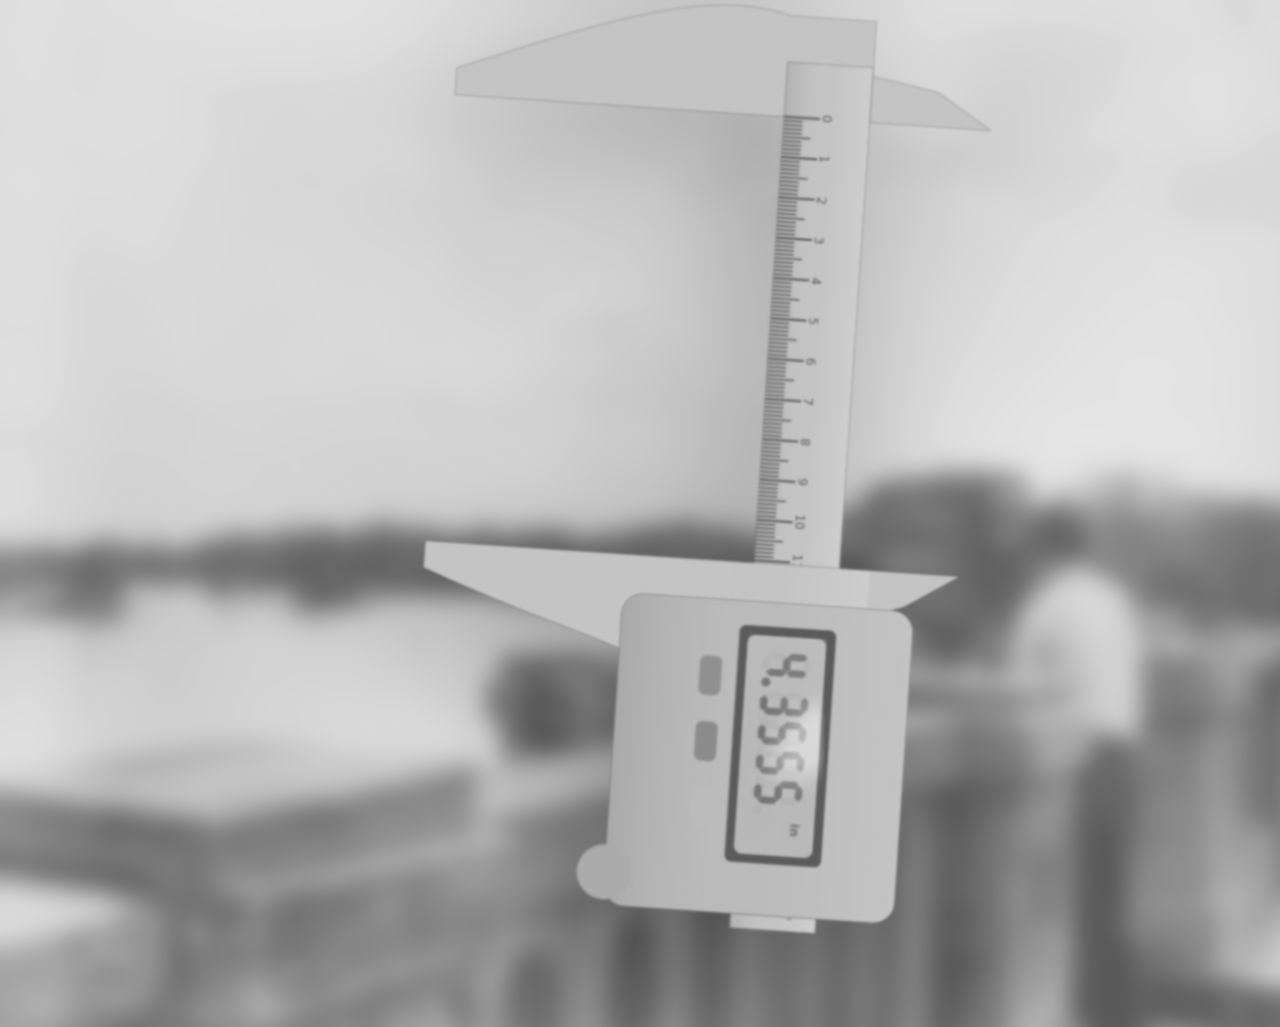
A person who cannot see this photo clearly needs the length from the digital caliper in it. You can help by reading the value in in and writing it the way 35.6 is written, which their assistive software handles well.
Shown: 4.3555
